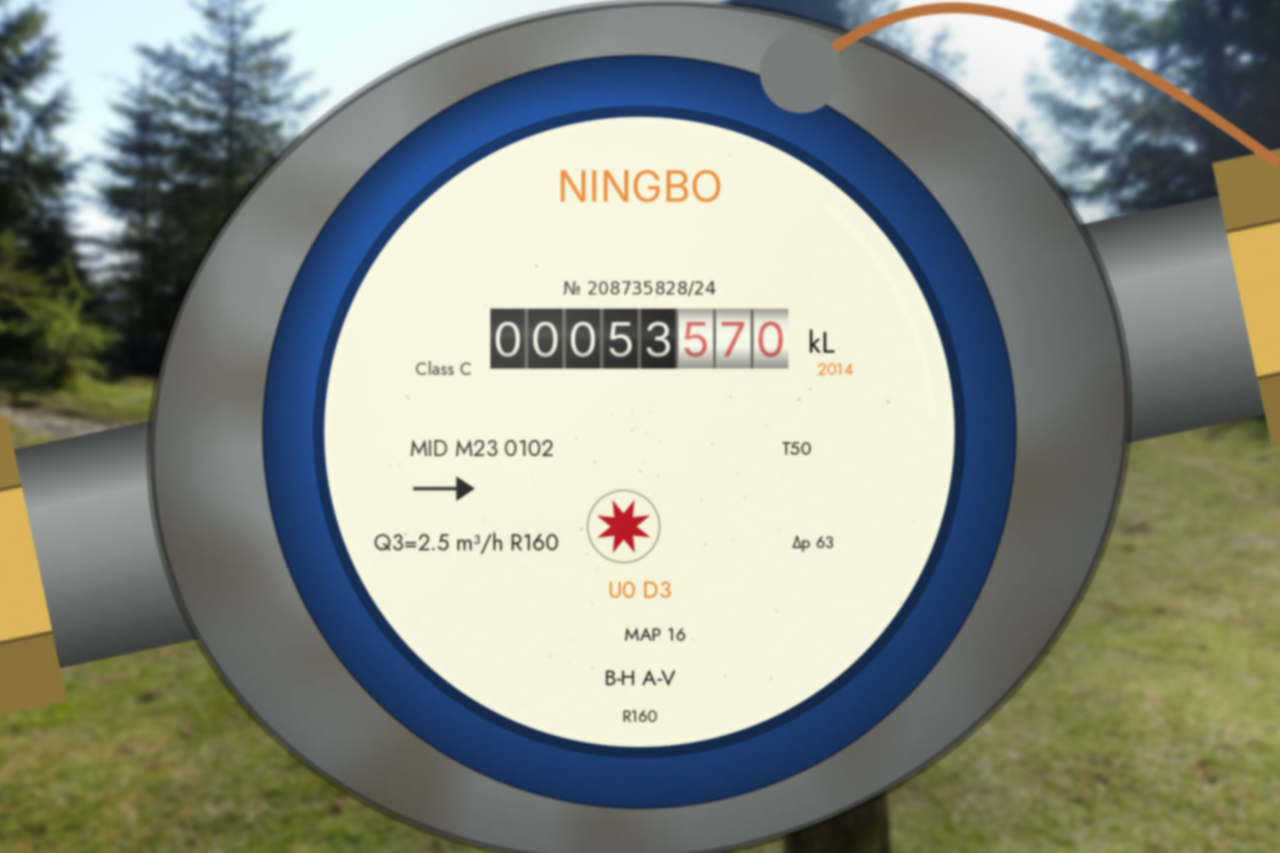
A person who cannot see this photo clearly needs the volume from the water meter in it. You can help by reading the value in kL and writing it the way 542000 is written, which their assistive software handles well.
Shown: 53.570
